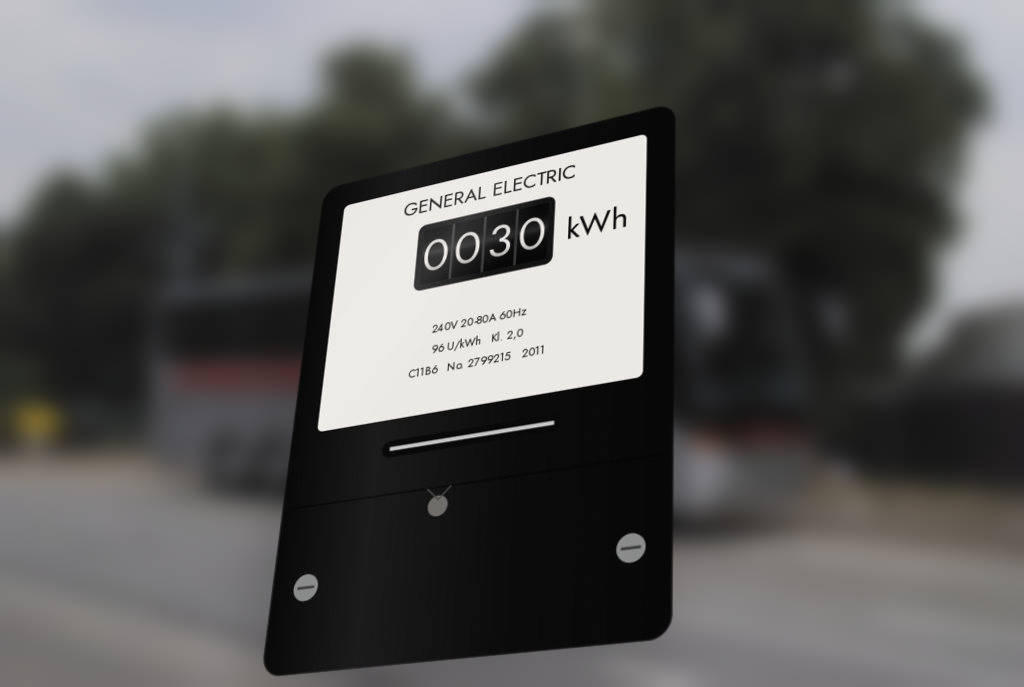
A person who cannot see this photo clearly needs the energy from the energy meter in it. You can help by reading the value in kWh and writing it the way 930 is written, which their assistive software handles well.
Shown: 30
